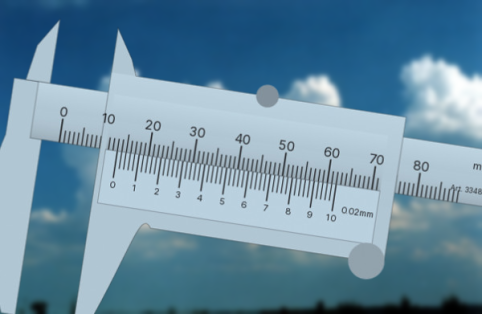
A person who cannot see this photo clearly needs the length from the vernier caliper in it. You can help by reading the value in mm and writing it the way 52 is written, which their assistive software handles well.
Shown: 13.0
